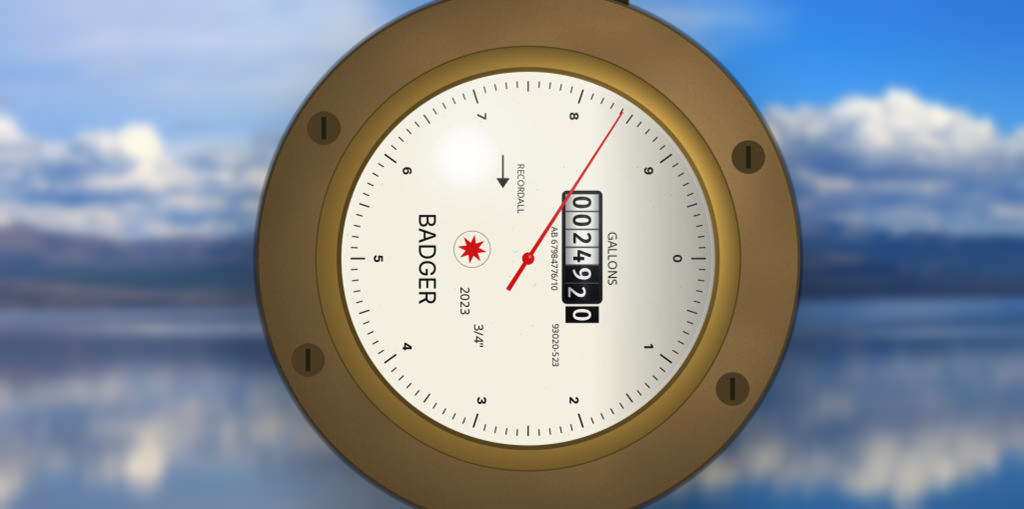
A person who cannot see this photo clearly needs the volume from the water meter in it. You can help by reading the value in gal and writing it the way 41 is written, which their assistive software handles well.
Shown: 24918.4
